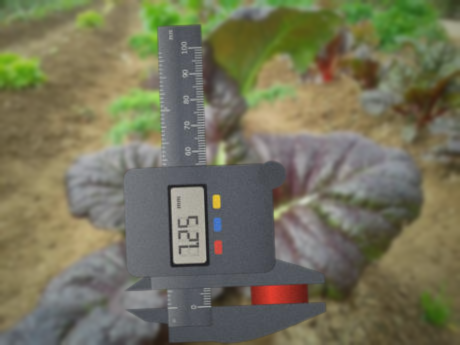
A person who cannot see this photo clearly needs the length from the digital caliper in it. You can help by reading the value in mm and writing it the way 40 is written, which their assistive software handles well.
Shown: 7.25
